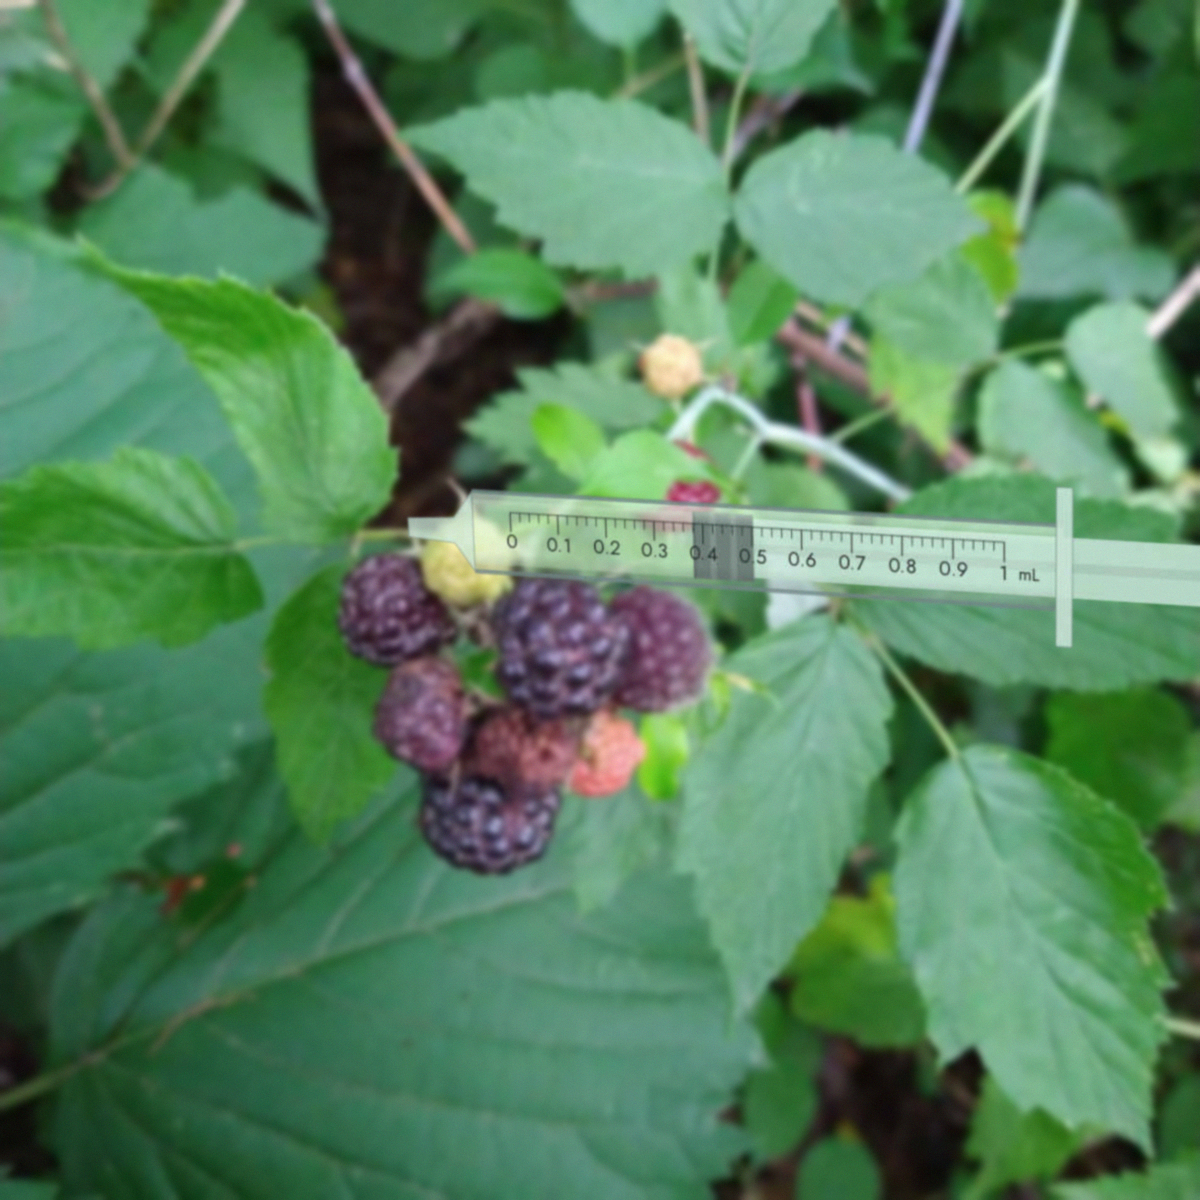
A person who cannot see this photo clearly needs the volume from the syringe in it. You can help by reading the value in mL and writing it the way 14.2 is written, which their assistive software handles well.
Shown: 0.38
